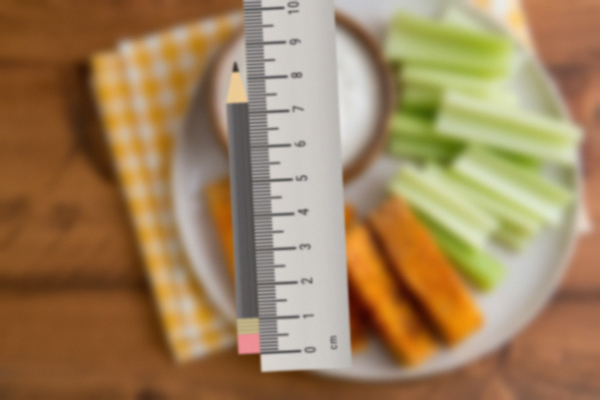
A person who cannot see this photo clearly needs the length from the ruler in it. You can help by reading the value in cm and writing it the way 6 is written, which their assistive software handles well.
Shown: 8.5
